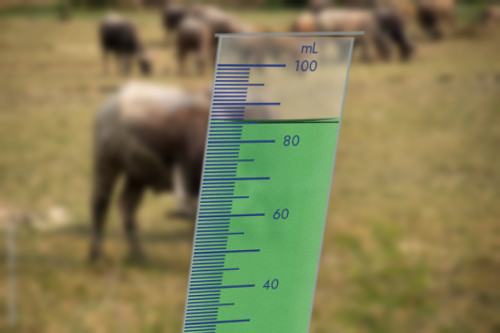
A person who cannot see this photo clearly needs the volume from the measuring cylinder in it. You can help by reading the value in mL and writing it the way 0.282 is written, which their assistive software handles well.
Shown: 85
